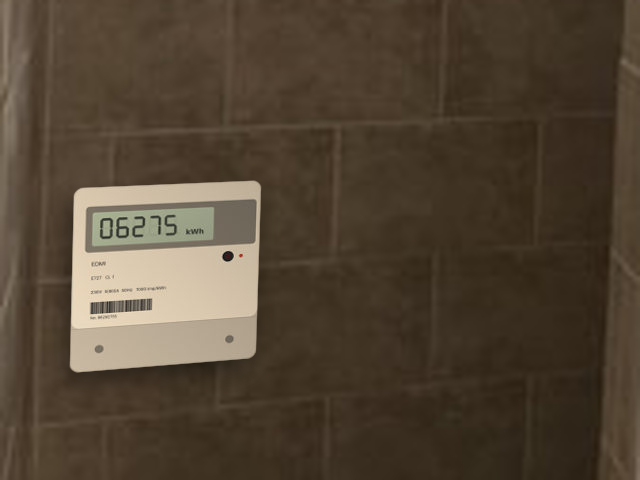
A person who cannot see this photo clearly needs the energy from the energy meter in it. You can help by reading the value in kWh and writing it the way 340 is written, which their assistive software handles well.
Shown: 6275
